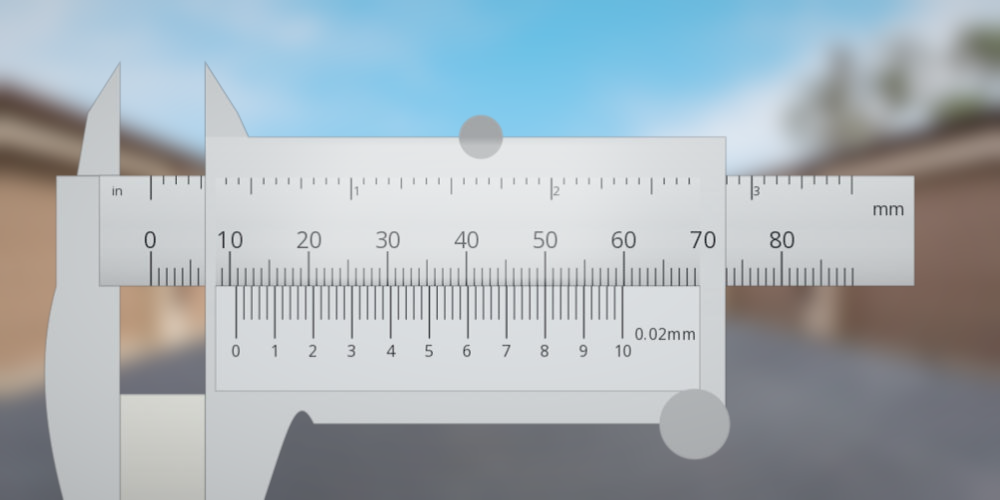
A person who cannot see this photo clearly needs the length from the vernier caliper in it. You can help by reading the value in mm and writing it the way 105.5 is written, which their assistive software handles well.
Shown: 10.8
